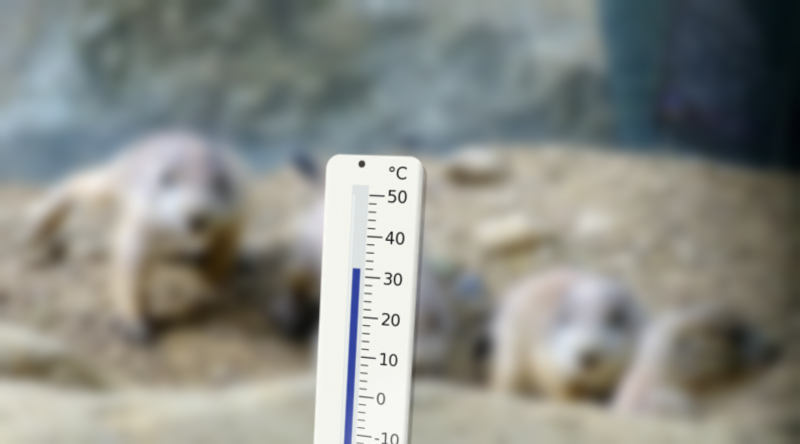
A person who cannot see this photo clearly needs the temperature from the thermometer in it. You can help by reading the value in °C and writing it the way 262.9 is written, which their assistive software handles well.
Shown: 32
